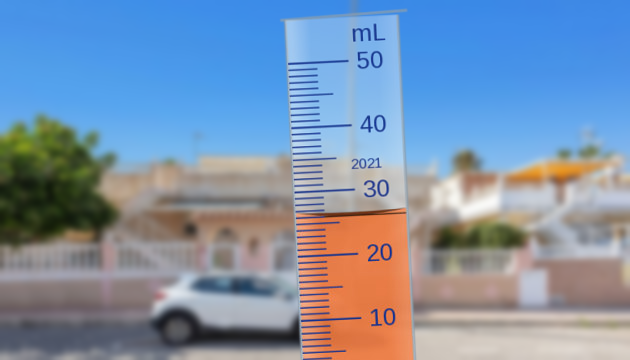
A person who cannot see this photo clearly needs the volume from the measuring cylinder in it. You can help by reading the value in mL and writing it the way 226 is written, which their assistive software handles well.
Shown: 26
